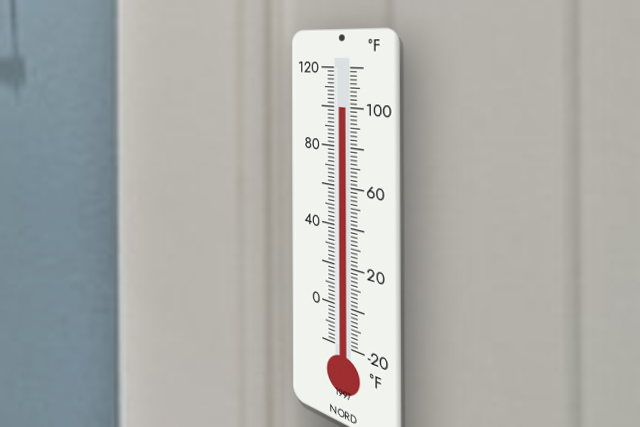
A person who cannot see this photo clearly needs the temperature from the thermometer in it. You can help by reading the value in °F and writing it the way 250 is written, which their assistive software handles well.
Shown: 100
